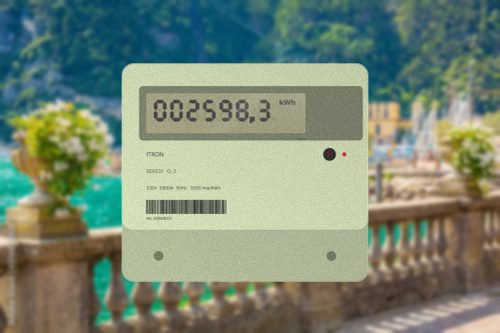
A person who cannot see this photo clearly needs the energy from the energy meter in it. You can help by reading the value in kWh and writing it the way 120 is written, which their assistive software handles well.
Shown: 2598.3
